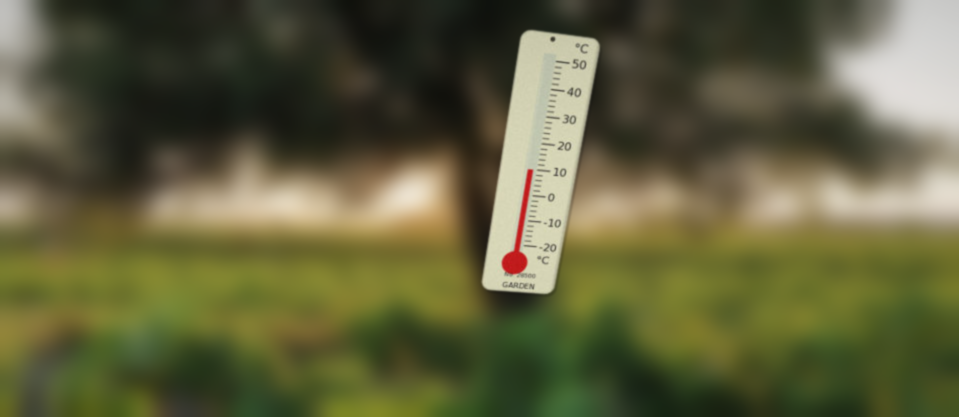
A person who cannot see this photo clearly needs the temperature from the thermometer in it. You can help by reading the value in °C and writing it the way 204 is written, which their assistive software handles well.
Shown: 10
